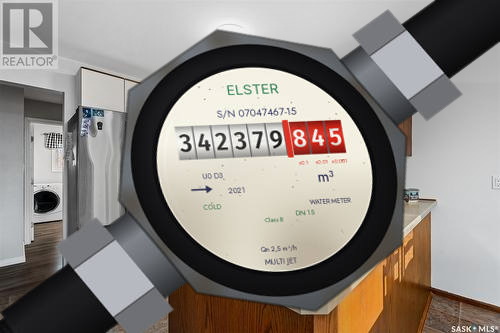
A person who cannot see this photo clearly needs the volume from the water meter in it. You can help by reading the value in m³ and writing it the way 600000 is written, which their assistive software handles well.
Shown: 342379.845
